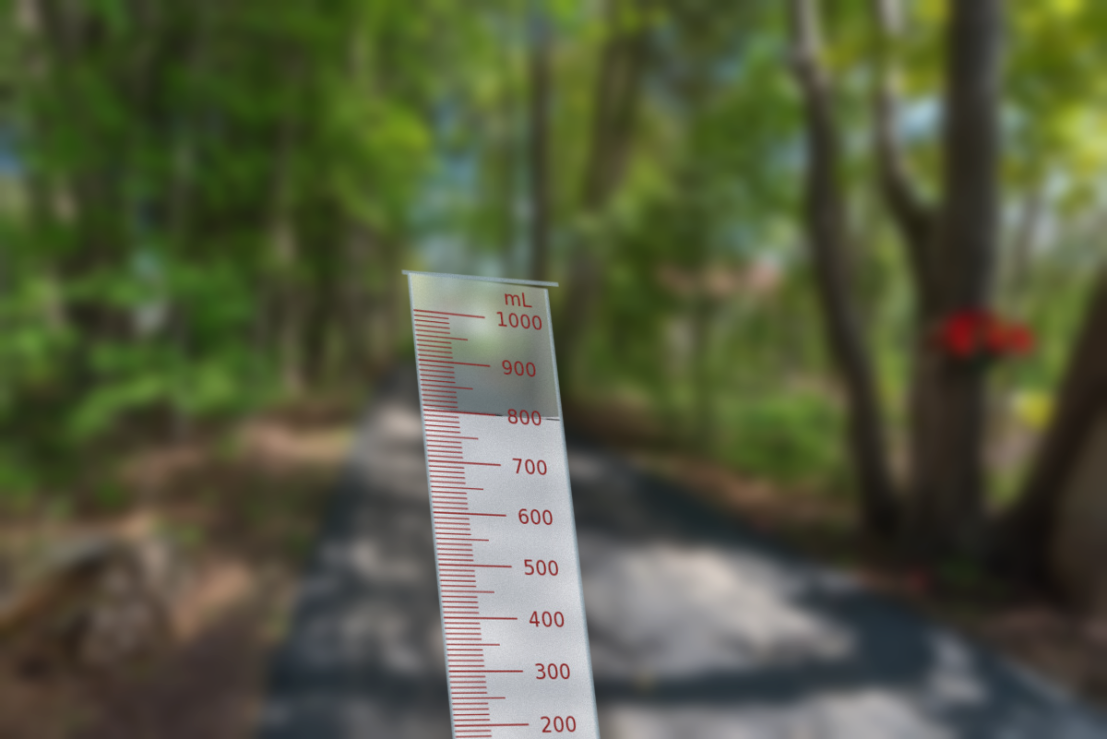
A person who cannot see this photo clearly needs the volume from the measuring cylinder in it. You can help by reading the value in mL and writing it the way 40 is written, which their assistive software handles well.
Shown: 800
